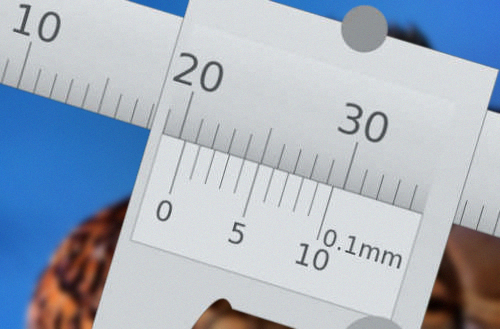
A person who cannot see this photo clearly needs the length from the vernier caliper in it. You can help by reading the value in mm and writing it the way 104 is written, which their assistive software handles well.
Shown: 20.4
